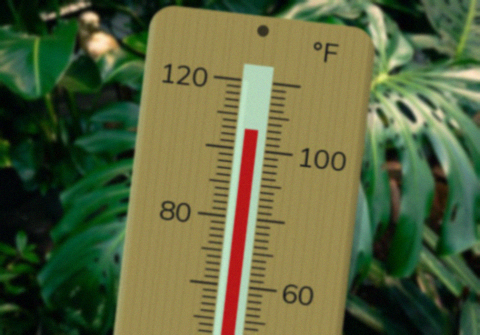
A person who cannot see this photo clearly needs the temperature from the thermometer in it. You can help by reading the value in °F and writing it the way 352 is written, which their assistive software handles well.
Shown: 106
